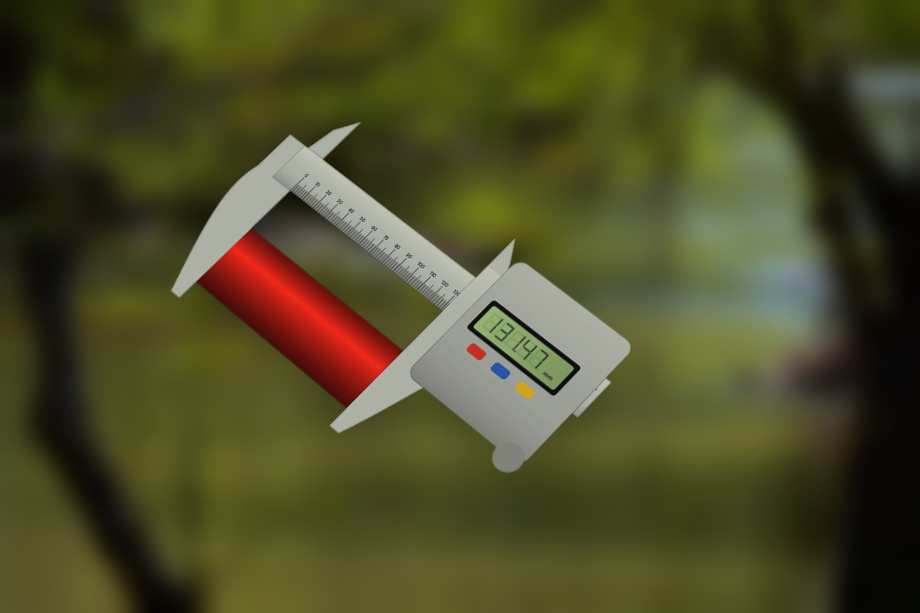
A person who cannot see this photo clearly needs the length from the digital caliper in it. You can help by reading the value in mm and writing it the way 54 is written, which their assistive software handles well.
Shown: 131.47
